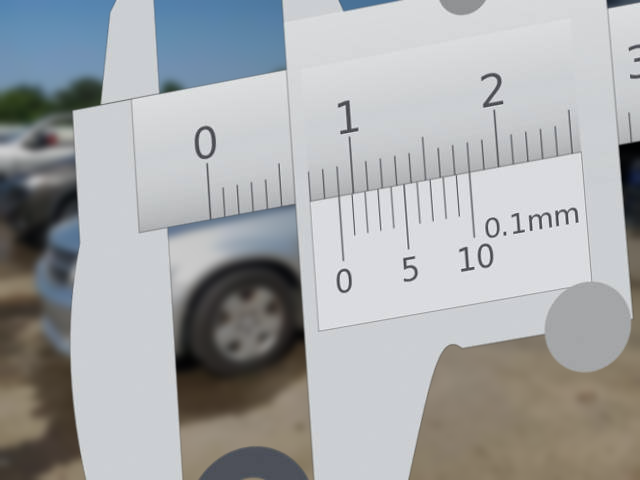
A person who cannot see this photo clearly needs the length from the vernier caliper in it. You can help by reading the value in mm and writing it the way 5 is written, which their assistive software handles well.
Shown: 9.0
